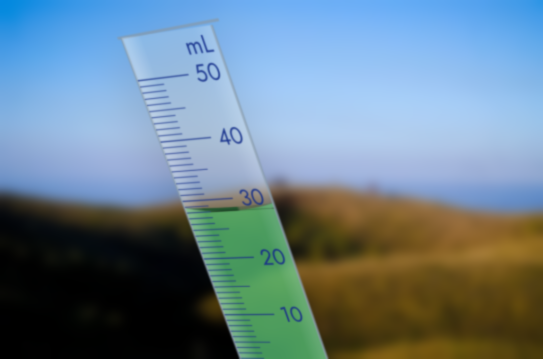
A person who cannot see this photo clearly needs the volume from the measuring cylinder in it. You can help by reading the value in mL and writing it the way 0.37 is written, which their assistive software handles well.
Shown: 28
